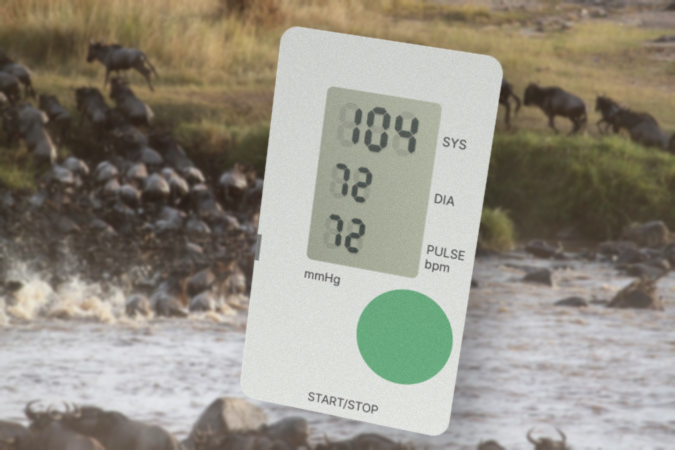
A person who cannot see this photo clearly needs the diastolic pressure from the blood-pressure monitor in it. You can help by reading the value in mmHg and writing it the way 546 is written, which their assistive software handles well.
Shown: 72
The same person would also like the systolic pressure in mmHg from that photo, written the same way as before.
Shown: 104
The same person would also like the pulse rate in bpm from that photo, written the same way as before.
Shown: 72
